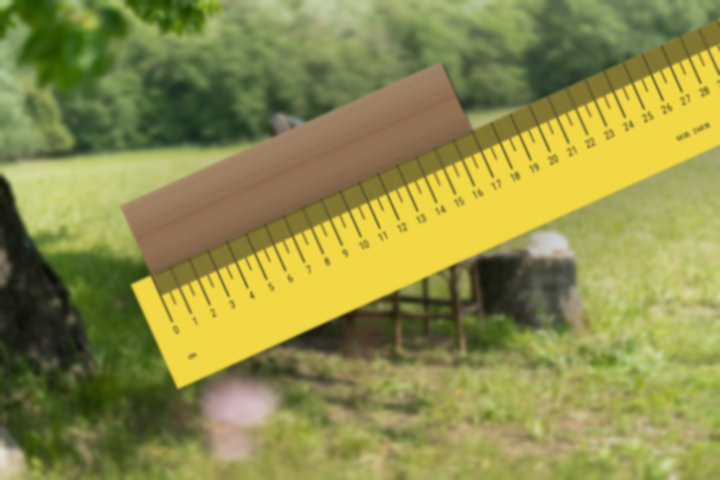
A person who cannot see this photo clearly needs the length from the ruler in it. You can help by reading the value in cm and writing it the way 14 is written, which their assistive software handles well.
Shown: 17
